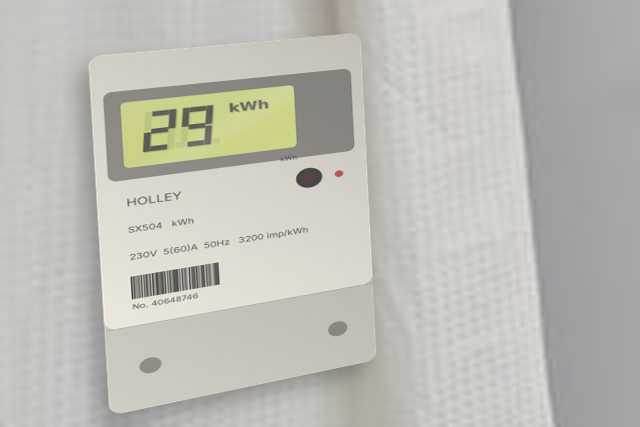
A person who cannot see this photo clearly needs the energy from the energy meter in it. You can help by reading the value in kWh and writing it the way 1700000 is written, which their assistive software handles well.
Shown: 29
